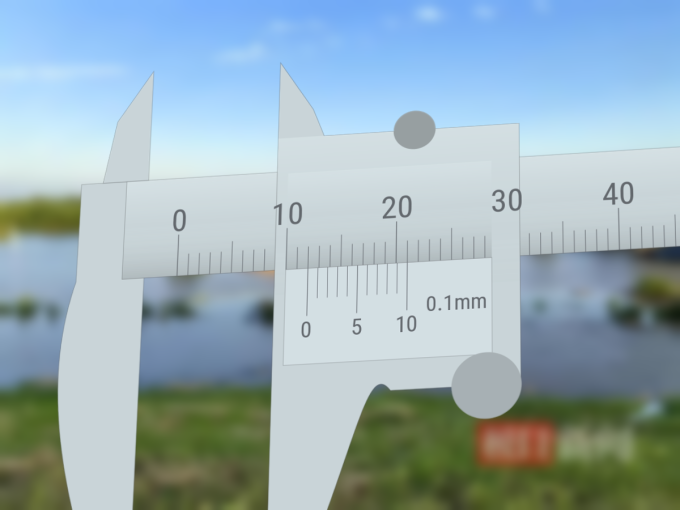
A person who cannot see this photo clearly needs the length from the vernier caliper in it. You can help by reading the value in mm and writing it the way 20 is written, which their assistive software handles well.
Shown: 12.0
